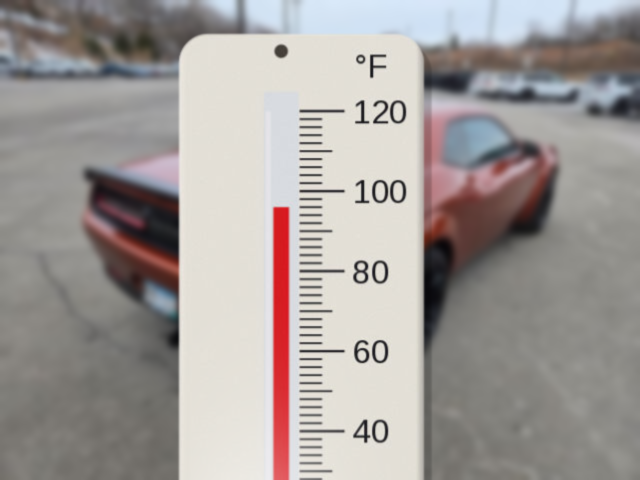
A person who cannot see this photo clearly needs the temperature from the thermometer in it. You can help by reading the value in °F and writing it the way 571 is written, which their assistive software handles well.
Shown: 96
